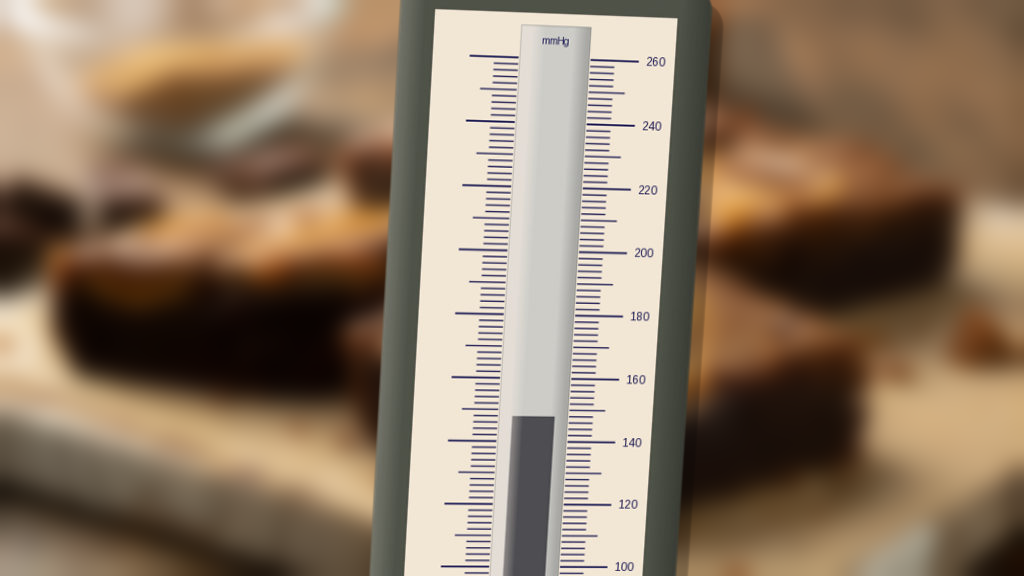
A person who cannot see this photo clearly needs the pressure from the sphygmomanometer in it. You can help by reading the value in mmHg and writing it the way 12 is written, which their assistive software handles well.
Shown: 148
